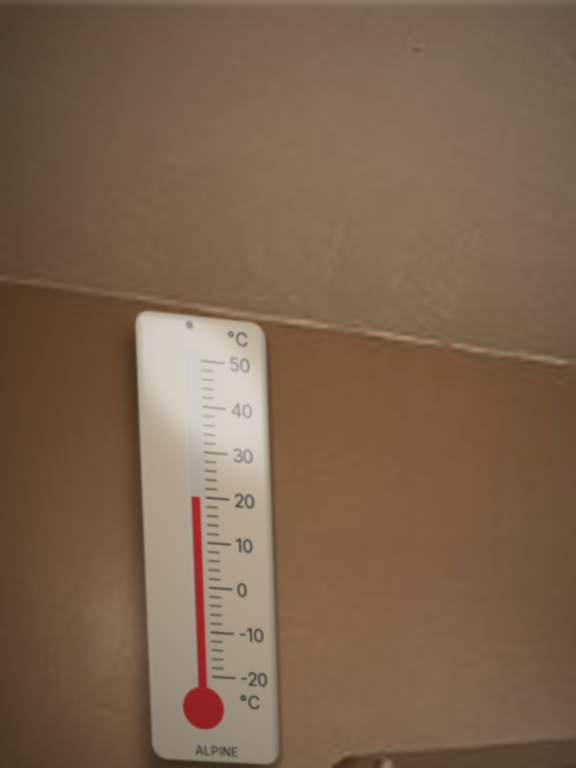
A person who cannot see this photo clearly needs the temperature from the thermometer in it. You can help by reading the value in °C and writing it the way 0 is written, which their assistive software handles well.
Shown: 20
